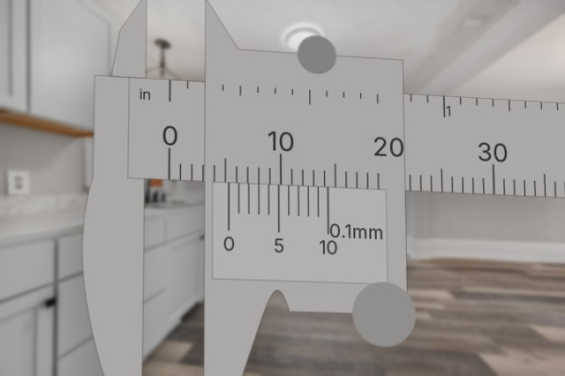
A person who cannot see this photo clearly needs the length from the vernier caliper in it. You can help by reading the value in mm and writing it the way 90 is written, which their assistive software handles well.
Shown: 5.3
